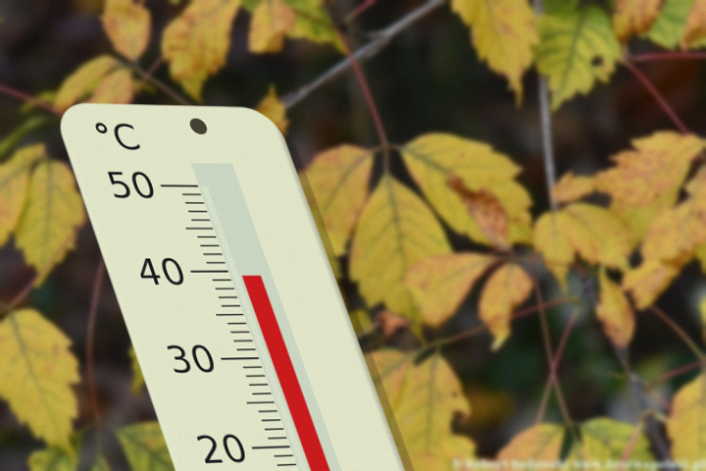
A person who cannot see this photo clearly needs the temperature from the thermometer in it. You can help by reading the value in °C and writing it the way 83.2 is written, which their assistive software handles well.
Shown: 39.5
